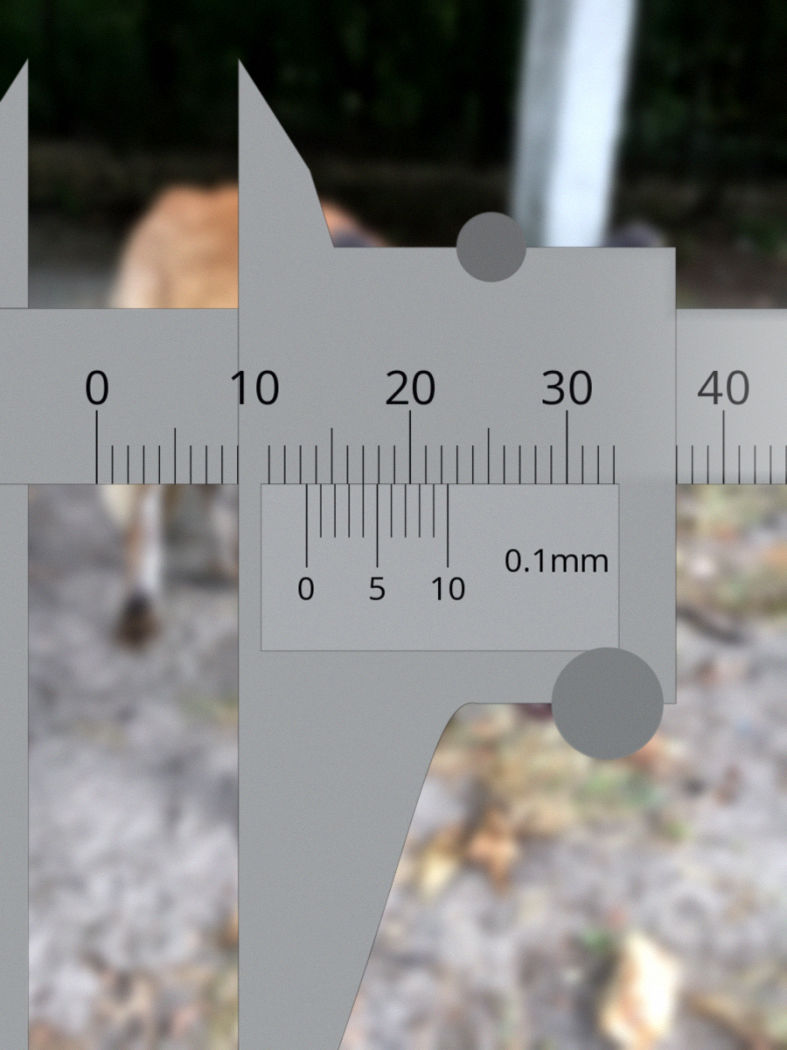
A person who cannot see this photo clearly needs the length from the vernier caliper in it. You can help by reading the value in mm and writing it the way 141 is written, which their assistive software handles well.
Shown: 13.4
